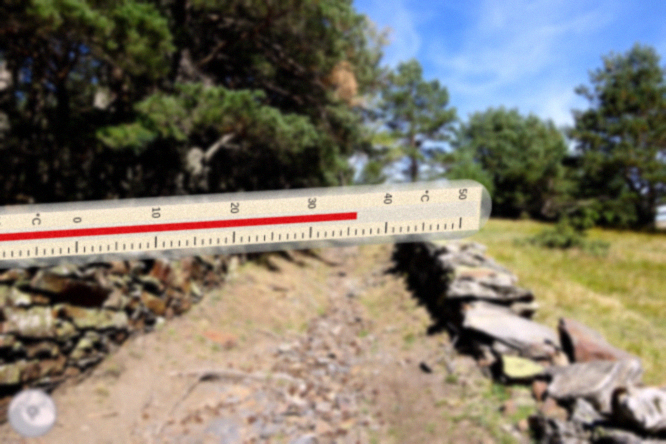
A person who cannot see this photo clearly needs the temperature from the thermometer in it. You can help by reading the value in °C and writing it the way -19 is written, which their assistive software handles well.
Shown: 36
